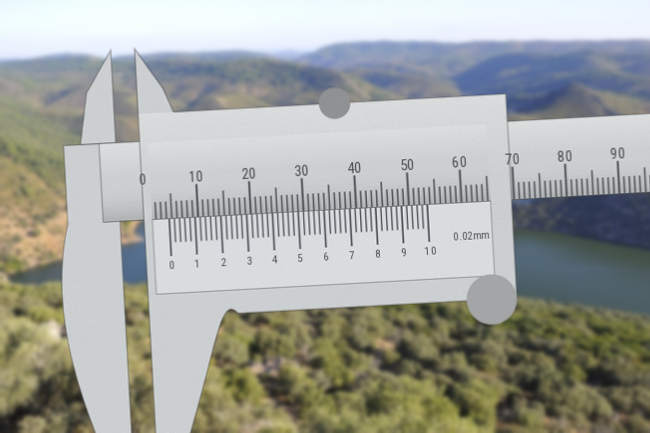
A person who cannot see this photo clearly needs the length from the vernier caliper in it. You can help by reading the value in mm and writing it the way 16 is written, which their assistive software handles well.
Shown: 4.5
